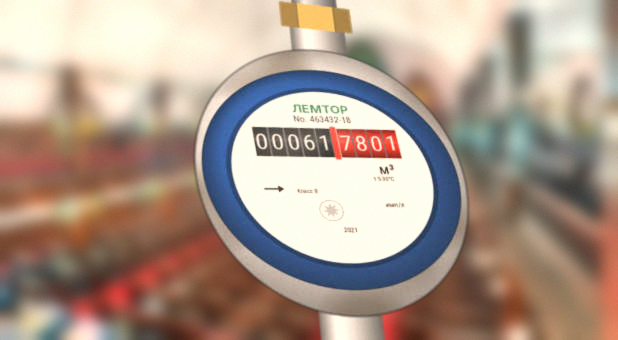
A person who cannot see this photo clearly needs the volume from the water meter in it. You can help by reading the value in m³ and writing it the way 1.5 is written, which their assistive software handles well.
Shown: 61.7801
